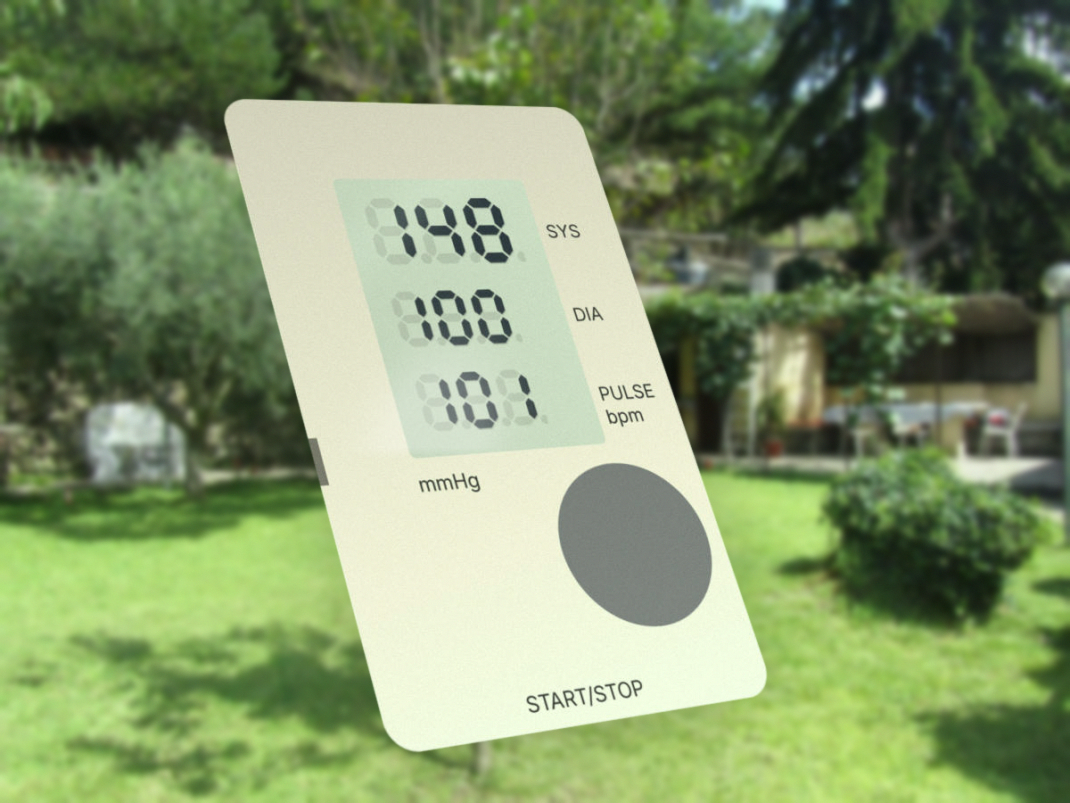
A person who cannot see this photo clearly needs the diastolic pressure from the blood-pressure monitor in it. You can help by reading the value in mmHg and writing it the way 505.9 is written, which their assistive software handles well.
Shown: 100
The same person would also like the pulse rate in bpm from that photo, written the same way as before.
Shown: 101
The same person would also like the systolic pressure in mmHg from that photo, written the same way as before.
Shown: 148
